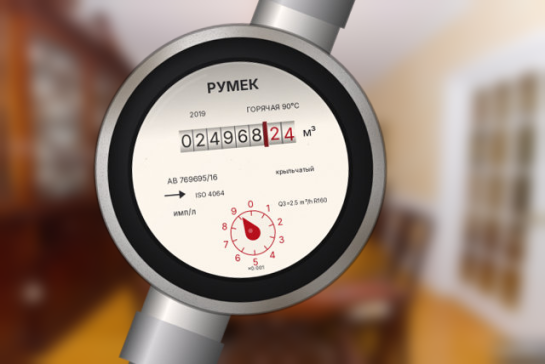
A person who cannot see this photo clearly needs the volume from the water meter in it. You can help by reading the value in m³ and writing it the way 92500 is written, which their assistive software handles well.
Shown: 24968.239
